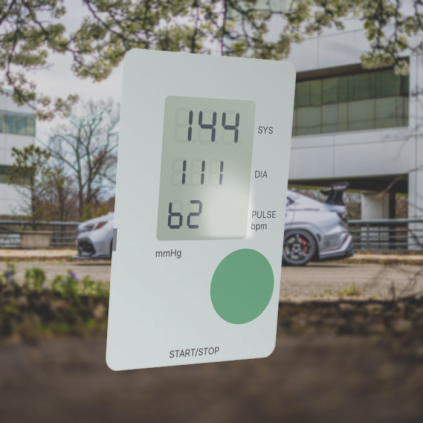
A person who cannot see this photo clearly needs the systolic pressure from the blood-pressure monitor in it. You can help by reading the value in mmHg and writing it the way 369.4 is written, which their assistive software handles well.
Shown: 144
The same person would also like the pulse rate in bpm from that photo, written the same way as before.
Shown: 62
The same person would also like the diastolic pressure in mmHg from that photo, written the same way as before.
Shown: 111
